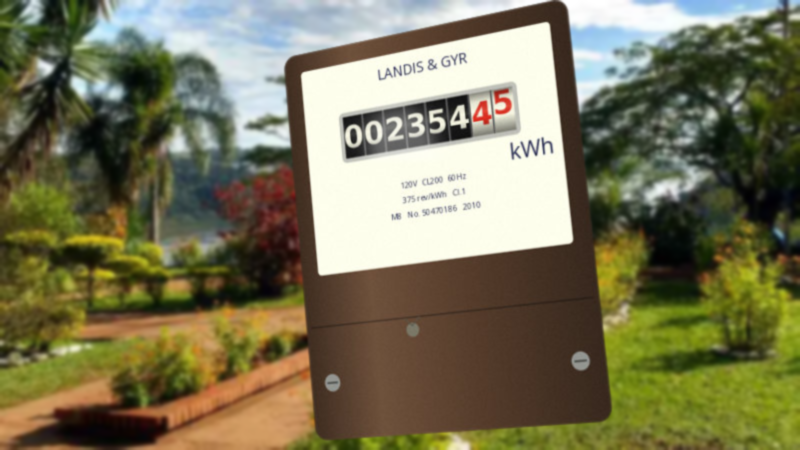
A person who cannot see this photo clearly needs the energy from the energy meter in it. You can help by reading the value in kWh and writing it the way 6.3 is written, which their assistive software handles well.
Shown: 2354.45
